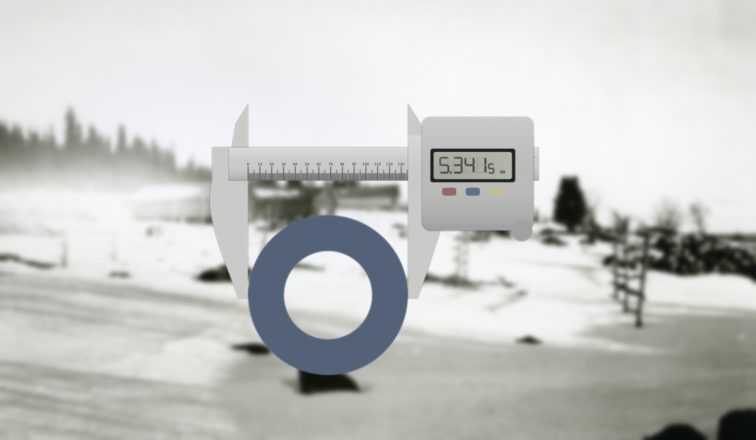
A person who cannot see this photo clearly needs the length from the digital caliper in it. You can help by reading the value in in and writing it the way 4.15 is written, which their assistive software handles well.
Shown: 5.3415
